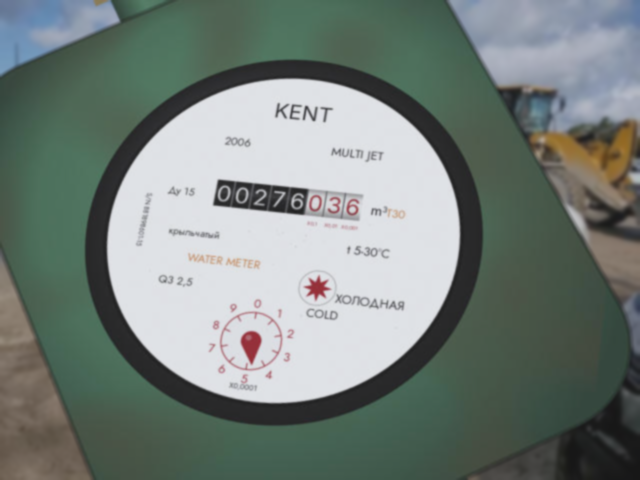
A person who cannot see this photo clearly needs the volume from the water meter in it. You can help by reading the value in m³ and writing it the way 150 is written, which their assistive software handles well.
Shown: 276.0364
